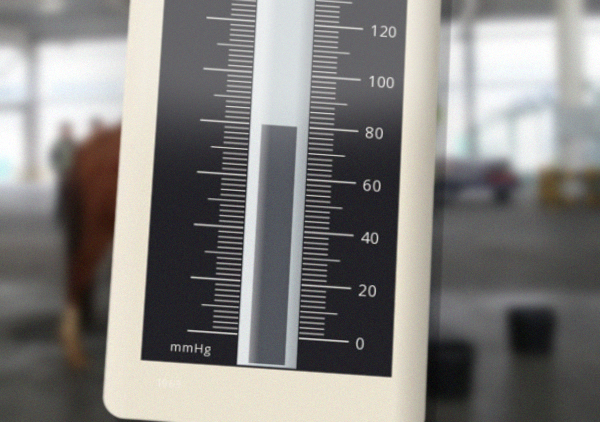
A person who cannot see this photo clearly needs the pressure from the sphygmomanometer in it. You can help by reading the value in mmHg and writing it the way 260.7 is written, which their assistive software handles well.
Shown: 80
